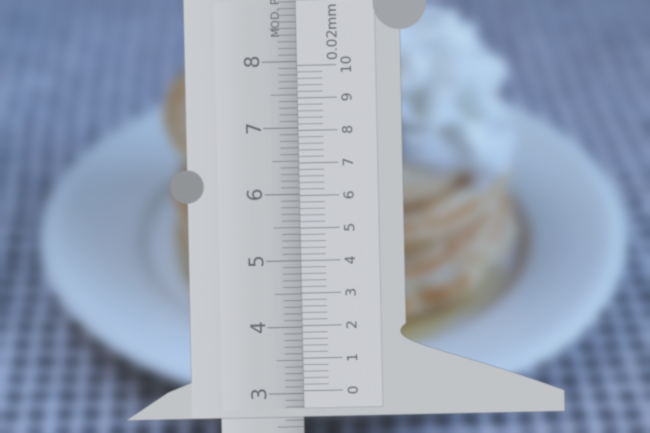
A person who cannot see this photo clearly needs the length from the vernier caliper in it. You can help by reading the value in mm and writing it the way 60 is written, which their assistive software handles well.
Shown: 30.4
